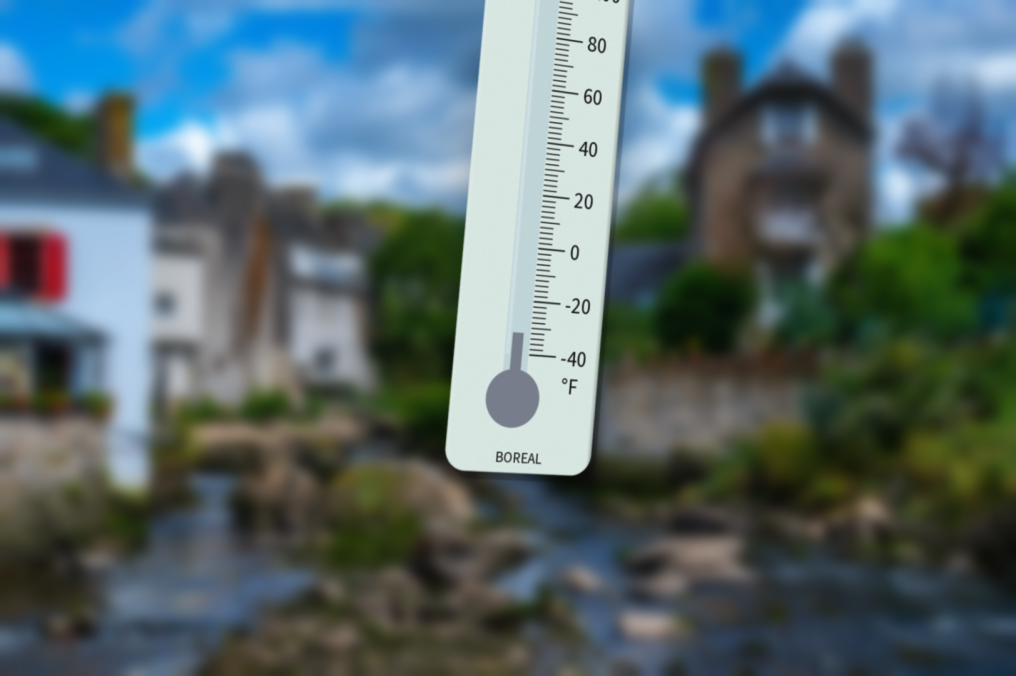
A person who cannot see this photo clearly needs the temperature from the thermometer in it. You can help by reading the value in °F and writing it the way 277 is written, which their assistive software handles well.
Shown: -32
